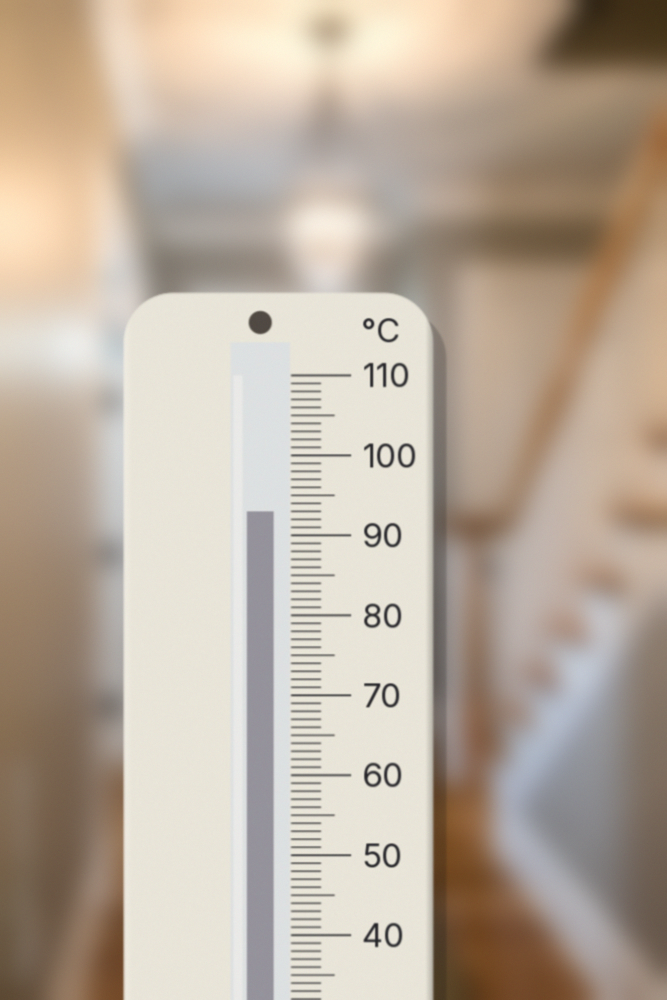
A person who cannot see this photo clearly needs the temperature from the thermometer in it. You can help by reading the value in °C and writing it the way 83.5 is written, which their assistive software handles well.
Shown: 93
